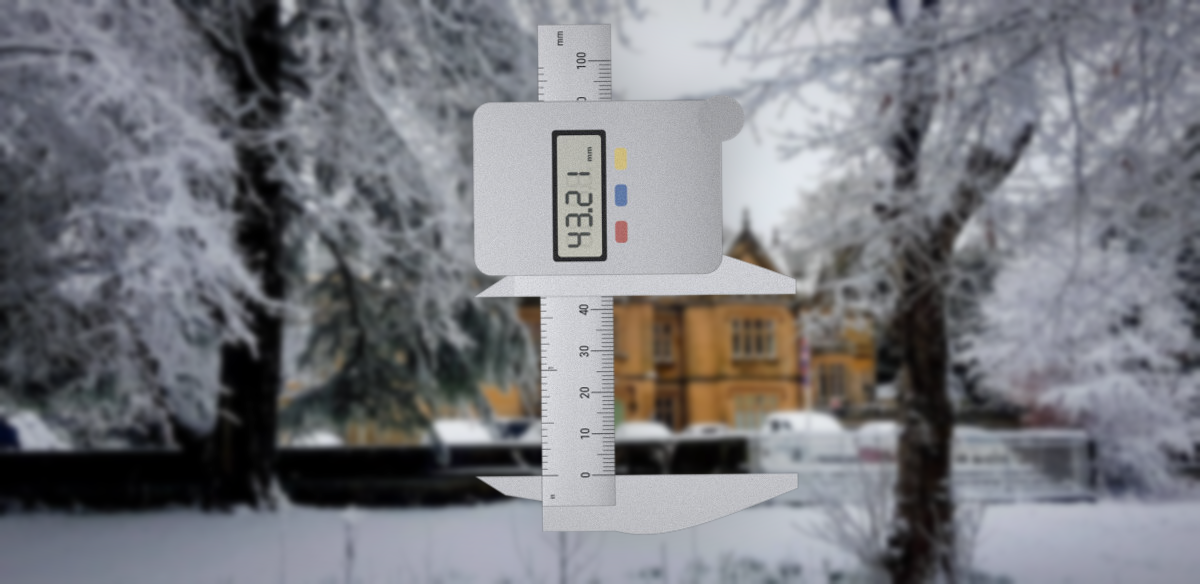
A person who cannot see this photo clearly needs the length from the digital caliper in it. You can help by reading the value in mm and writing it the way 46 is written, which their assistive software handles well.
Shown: 43.21
